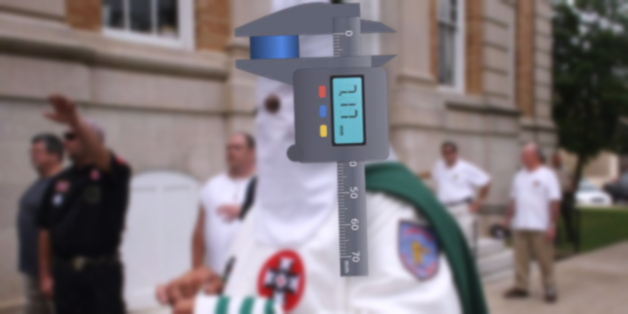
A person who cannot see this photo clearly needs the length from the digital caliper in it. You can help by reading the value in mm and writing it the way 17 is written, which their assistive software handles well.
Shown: 7.17
